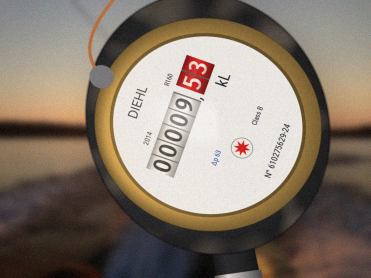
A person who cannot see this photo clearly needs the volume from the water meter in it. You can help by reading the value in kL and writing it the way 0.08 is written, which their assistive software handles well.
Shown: 9.53
